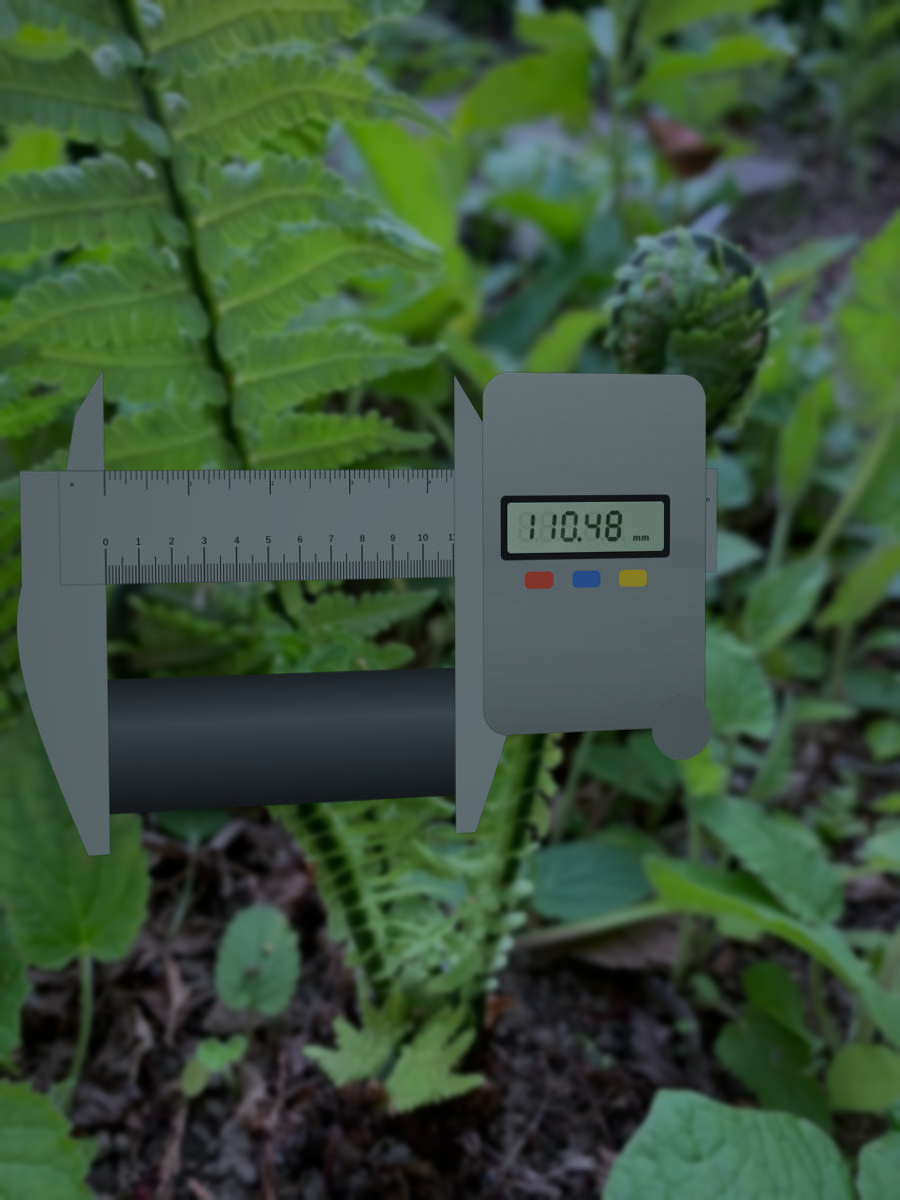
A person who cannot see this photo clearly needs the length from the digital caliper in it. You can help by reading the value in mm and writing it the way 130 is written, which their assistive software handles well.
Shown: 110.48
